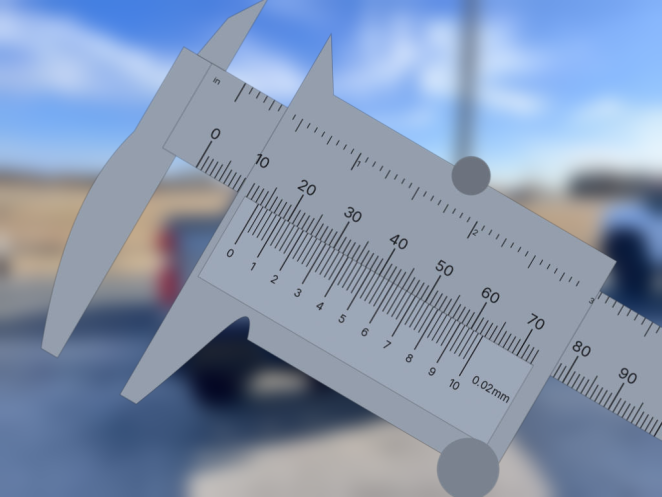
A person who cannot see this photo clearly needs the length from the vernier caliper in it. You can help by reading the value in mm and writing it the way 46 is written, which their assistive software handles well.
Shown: 13.6
